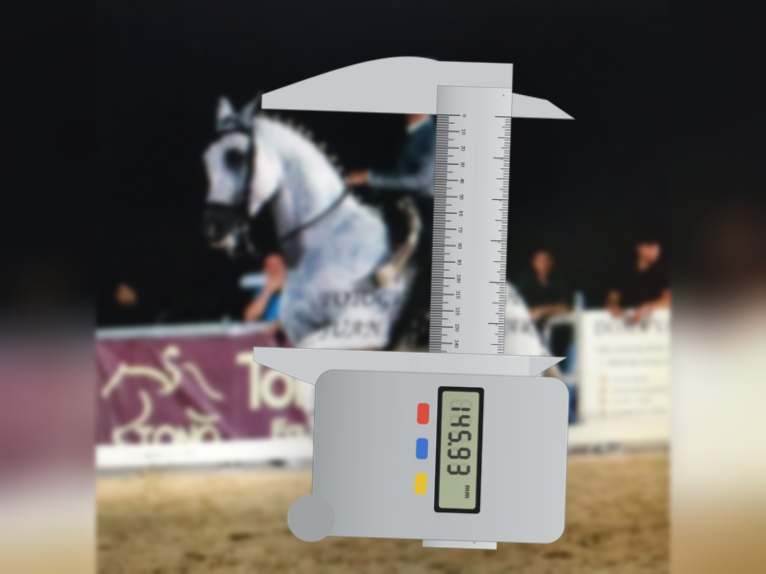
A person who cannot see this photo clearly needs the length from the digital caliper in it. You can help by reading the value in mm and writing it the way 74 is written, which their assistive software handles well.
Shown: 145.93
